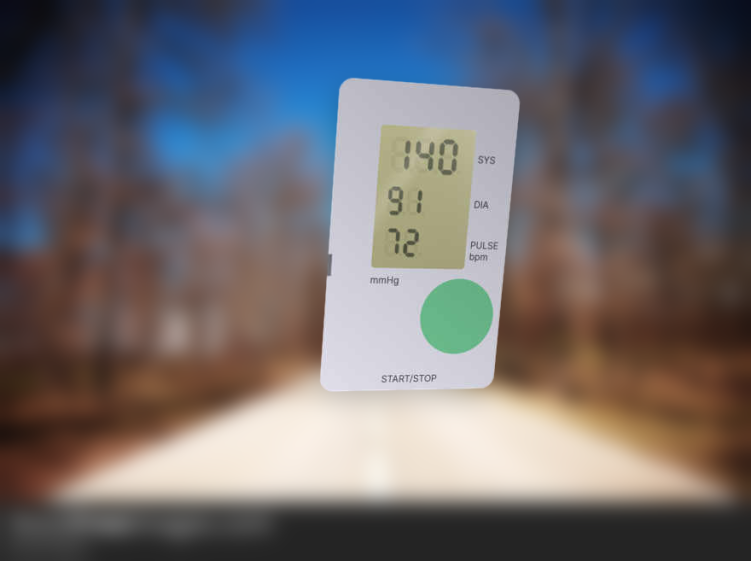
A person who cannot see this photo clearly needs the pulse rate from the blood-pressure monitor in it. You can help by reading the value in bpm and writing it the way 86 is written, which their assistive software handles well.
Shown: 72
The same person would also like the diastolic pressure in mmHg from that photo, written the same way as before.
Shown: 91
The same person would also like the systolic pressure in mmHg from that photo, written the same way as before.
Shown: 140
